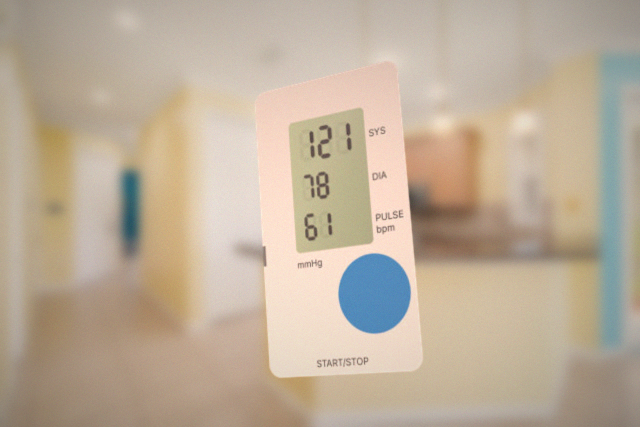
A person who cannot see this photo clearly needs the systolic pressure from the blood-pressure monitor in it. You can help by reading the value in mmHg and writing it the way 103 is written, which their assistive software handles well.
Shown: 121
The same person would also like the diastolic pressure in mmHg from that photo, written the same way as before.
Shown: 78
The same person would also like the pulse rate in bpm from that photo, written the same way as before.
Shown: 61
